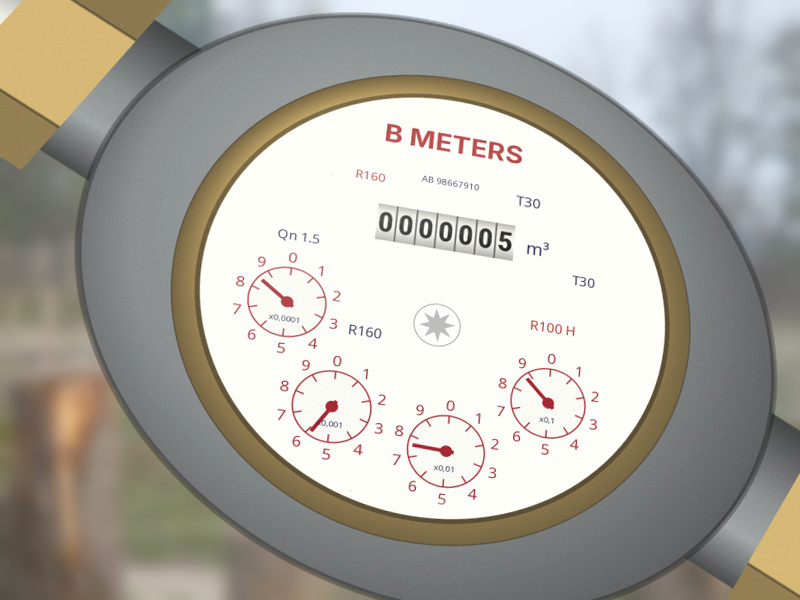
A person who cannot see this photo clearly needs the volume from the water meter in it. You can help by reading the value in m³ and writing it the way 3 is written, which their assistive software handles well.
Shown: 5.8758
